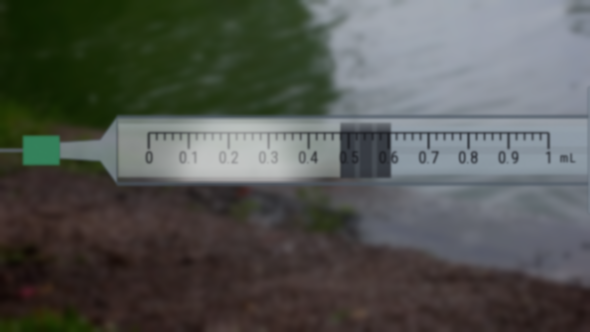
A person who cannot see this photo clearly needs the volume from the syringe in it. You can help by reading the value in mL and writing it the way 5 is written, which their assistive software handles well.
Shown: 0.48
